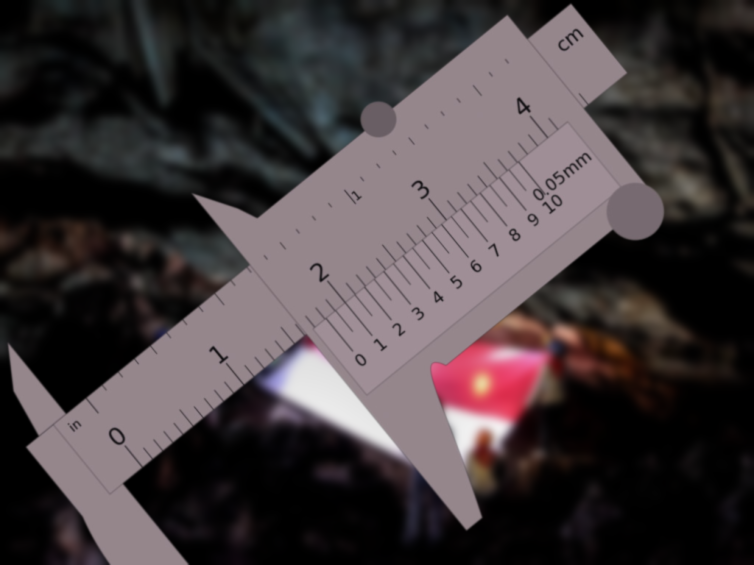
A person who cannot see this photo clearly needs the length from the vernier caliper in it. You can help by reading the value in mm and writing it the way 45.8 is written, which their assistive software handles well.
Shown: 18.1
